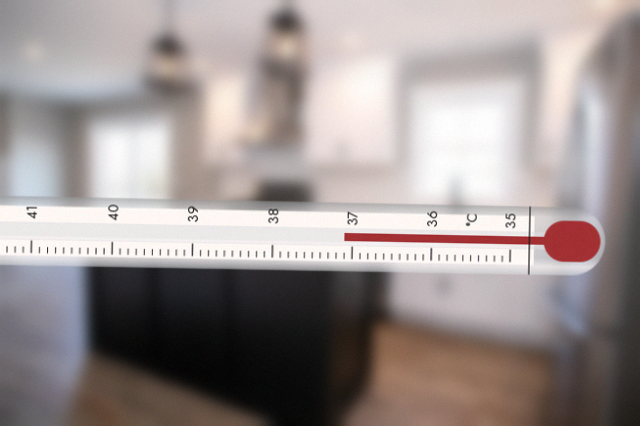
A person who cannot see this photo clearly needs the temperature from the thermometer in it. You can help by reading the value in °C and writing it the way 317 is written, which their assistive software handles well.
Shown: 37.1
